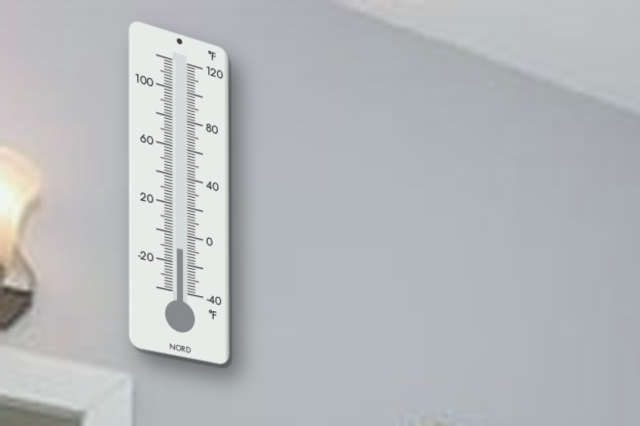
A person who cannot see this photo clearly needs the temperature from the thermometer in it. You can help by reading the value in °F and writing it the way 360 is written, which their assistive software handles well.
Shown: -10
